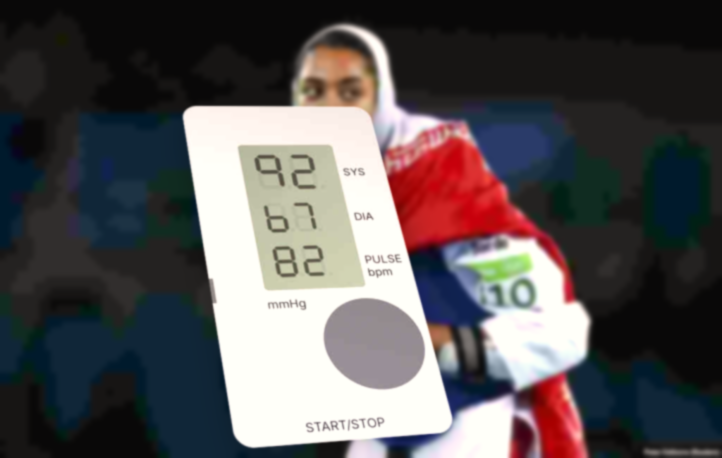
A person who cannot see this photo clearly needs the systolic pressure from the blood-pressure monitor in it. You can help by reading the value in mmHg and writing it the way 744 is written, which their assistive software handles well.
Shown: 92
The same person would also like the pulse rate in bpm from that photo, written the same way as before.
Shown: 82
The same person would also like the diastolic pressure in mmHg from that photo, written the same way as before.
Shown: 67
